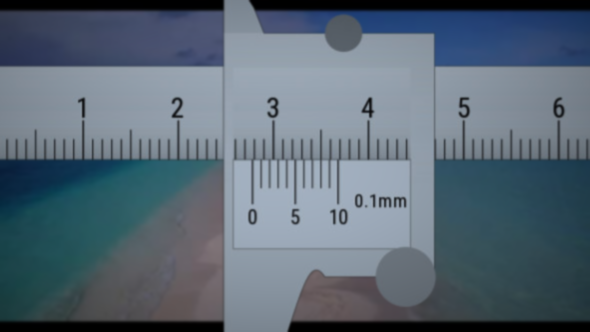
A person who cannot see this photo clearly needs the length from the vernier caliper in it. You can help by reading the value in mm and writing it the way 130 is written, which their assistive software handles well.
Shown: 27.8
